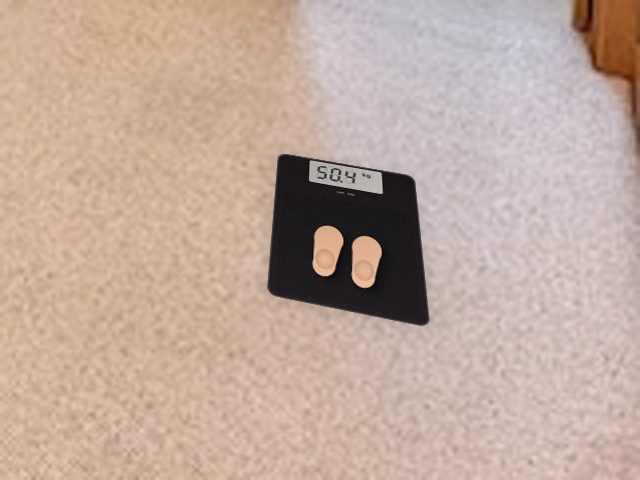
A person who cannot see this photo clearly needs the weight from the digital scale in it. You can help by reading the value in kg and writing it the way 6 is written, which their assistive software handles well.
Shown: 50.4
